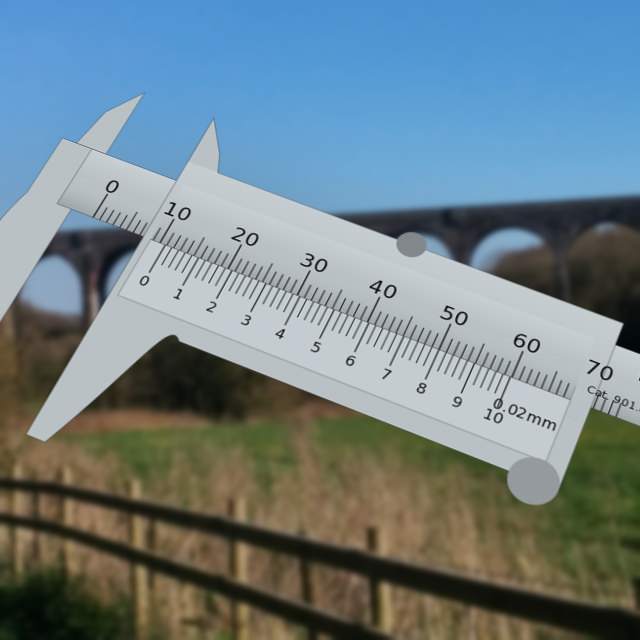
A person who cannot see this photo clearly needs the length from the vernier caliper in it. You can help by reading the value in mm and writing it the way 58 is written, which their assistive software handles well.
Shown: 10.8
